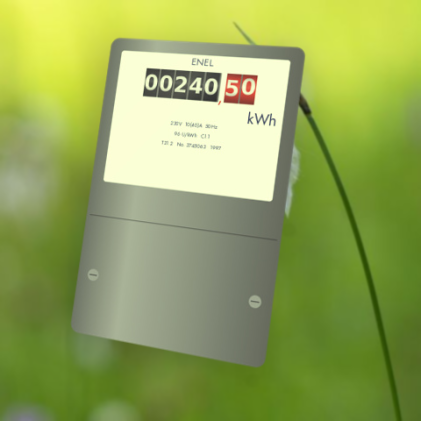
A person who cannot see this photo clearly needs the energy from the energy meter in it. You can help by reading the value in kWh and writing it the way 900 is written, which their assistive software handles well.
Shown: 240.50
